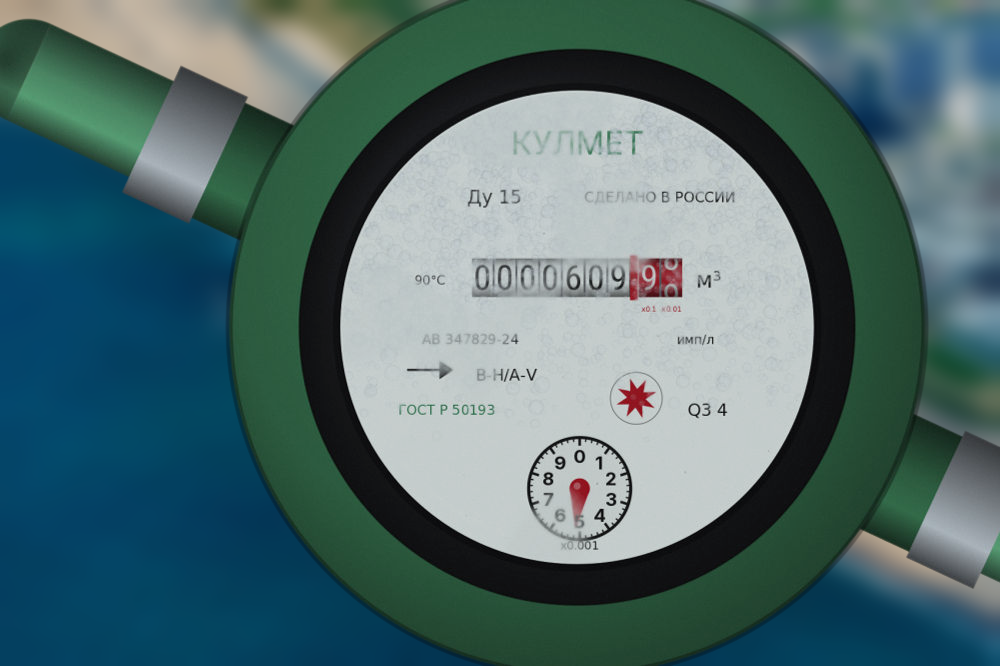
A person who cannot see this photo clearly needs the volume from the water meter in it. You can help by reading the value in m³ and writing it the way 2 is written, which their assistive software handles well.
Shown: 609.985
